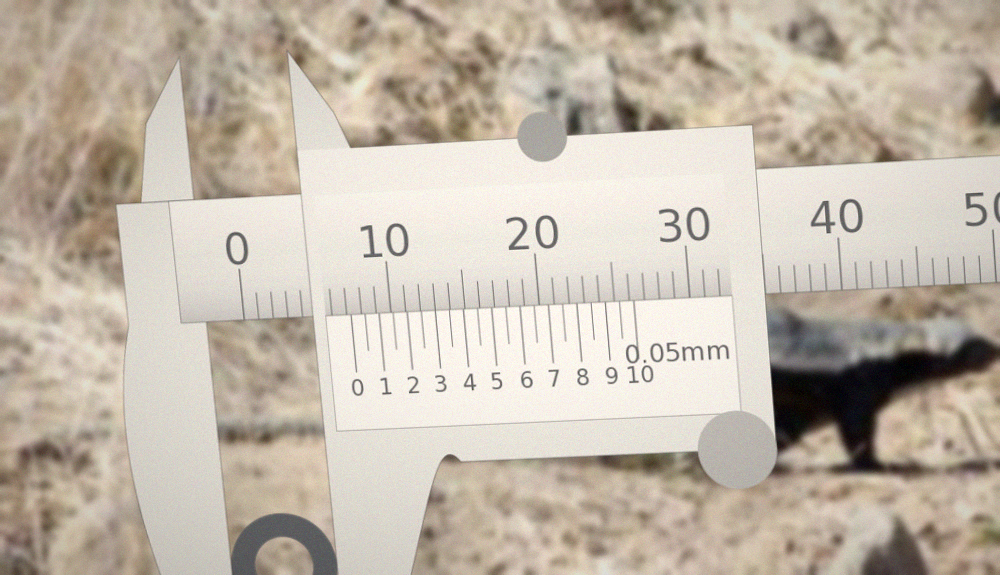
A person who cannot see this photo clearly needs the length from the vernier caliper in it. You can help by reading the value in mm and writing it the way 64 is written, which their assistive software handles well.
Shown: 7.3
